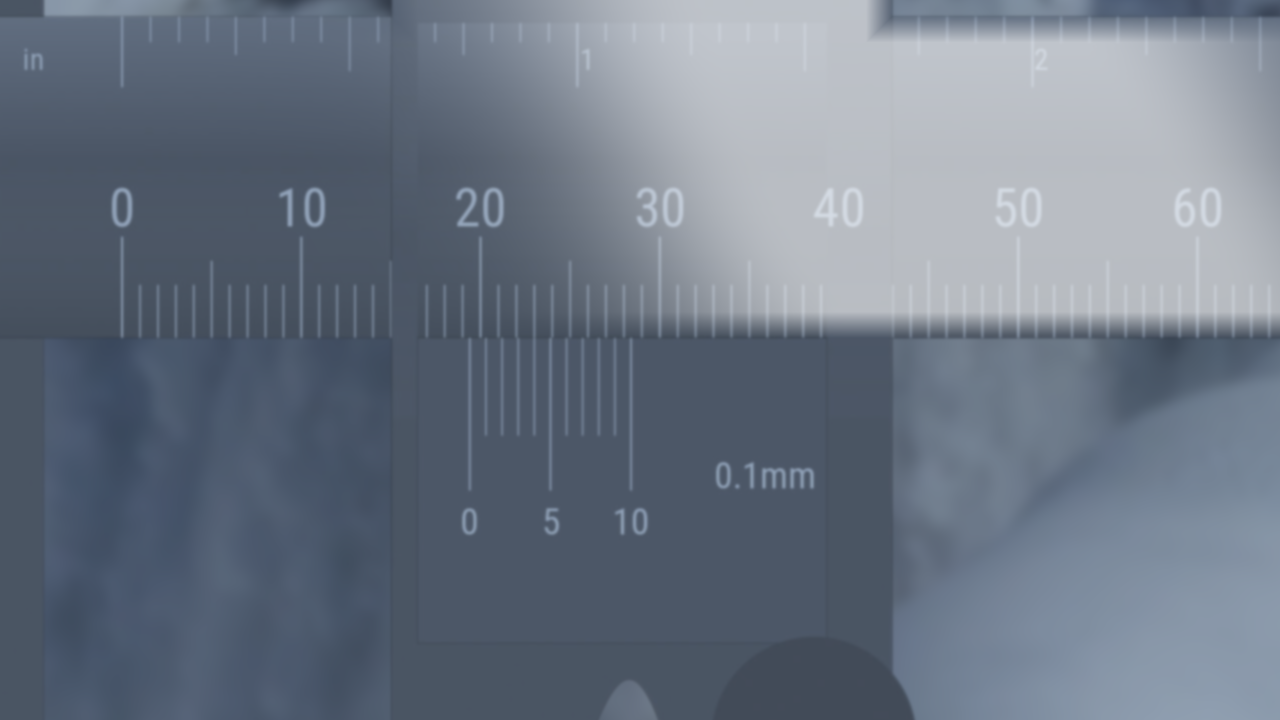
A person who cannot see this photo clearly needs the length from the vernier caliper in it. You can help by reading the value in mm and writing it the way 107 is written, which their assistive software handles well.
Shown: 19.4
